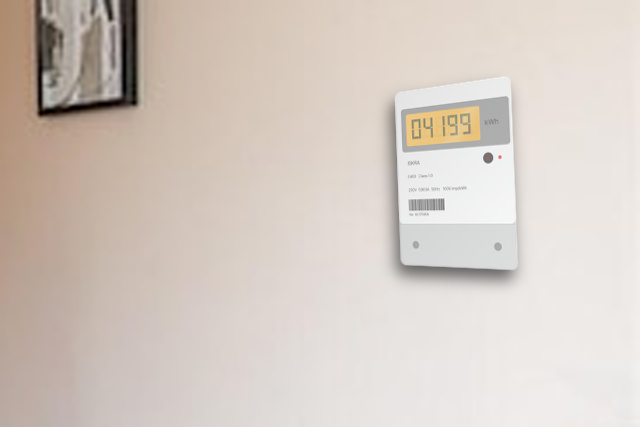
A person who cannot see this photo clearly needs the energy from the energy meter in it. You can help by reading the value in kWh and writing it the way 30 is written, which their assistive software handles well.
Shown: 4199
